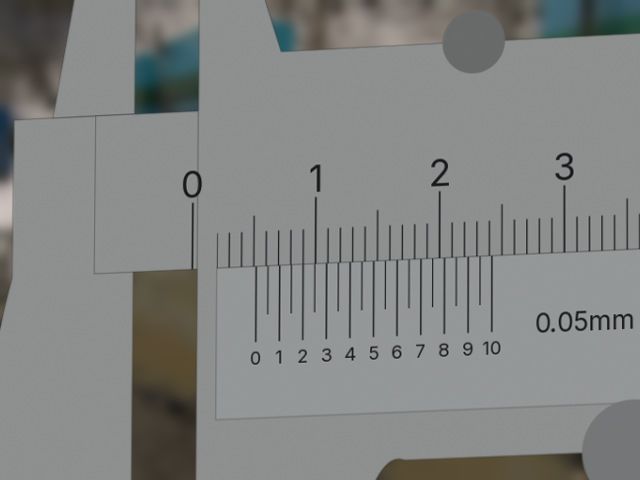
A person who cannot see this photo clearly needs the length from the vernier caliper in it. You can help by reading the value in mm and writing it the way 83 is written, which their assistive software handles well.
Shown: 5.2
